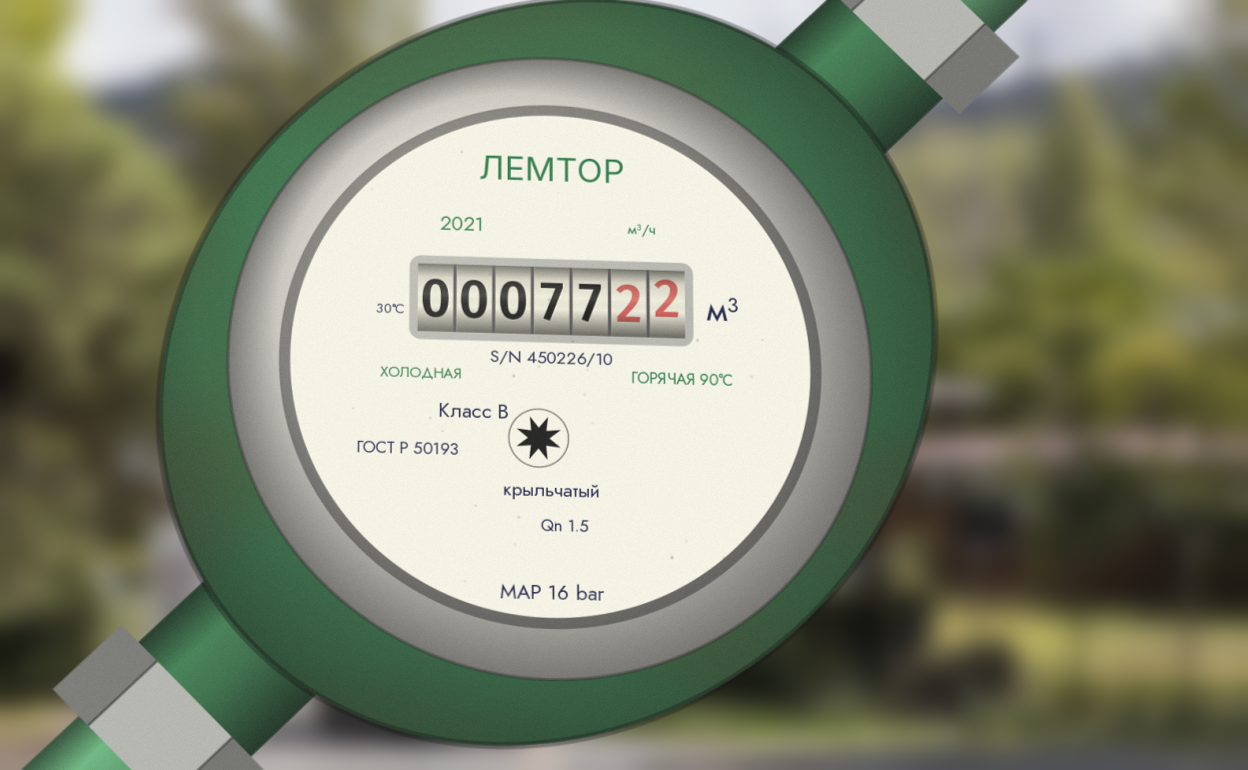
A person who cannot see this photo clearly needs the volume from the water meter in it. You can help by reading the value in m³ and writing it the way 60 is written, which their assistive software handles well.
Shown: 77.22
